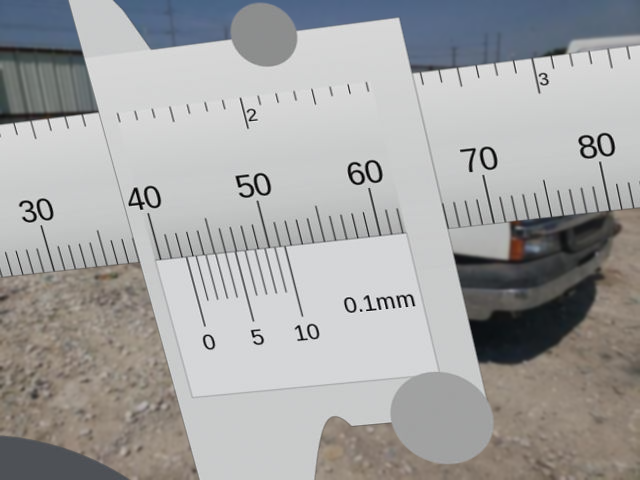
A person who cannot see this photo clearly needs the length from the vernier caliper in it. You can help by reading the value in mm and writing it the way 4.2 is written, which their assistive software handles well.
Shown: 42.4
